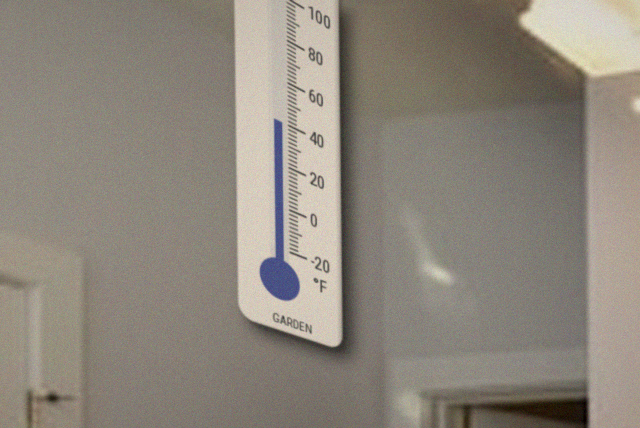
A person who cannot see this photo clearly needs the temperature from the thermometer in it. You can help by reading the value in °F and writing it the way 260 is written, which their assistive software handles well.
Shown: 40
